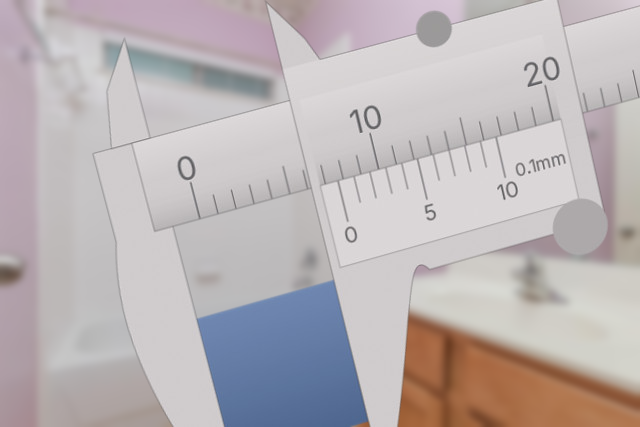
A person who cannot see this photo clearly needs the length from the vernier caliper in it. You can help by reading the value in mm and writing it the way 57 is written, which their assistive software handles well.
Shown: 7.7
